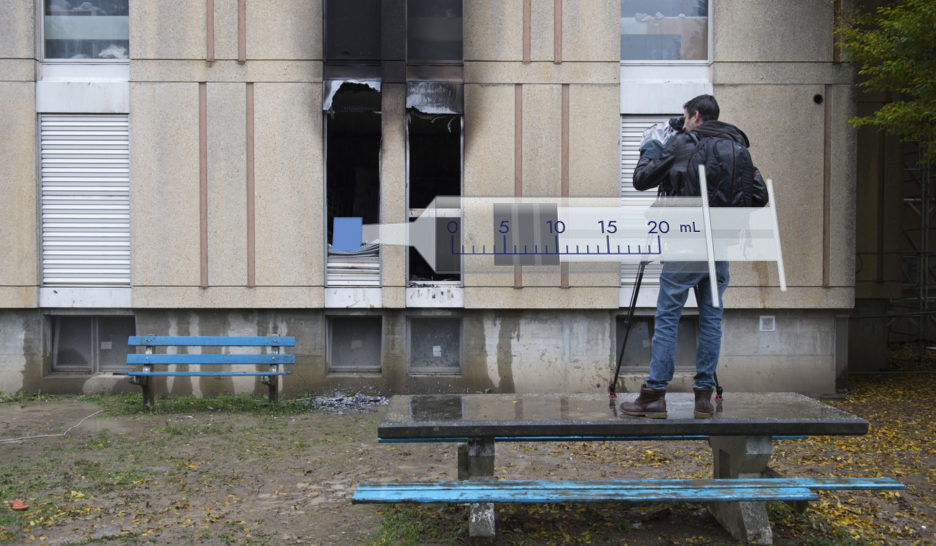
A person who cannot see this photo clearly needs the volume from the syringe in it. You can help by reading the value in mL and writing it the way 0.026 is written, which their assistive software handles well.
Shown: 4
